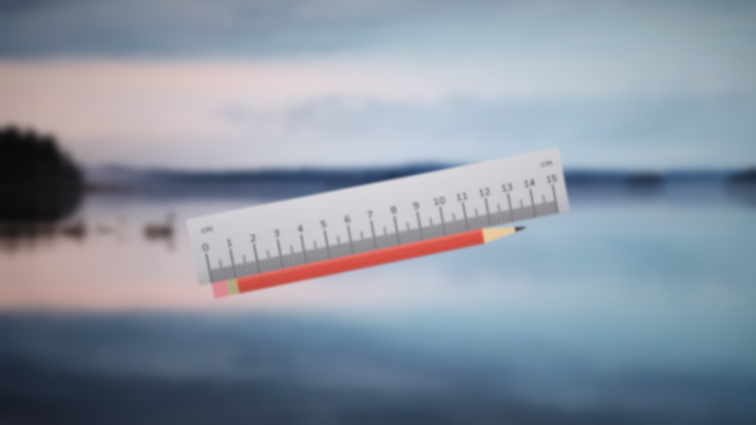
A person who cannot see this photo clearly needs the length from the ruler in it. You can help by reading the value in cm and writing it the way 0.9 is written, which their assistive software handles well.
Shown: 13.5
